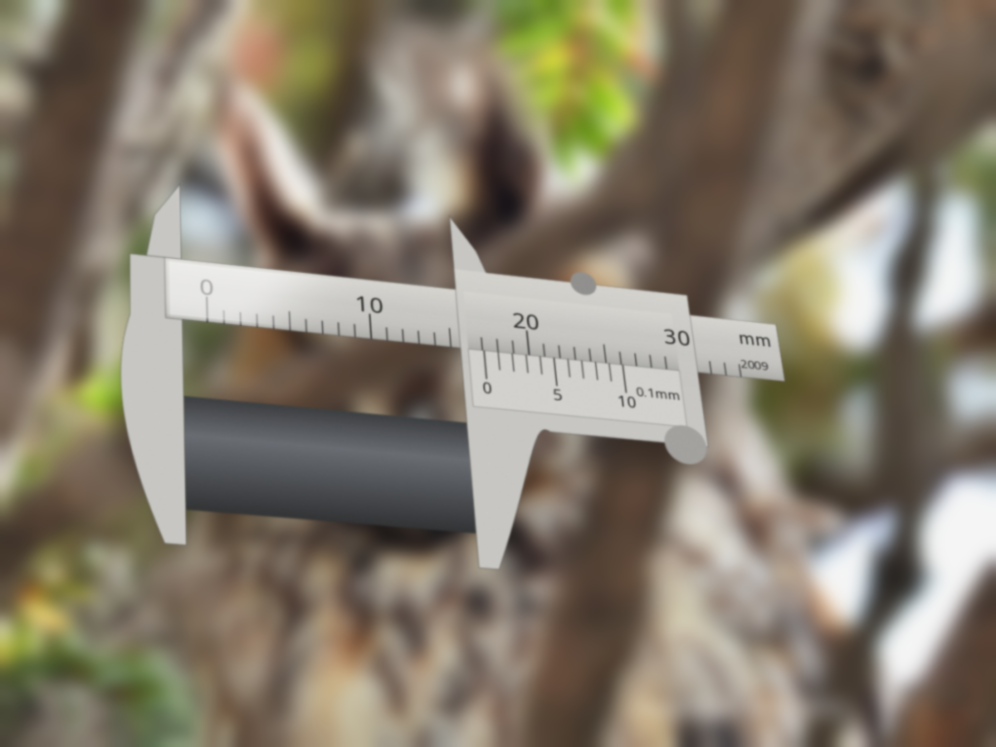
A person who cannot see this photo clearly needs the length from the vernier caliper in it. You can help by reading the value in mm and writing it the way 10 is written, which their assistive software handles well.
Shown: 17.1
